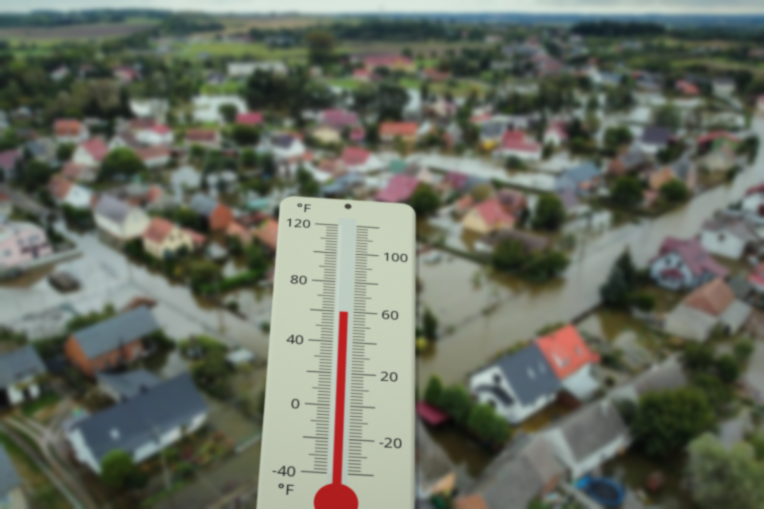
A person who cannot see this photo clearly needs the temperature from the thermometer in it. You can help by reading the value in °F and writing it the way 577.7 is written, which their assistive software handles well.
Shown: 60
